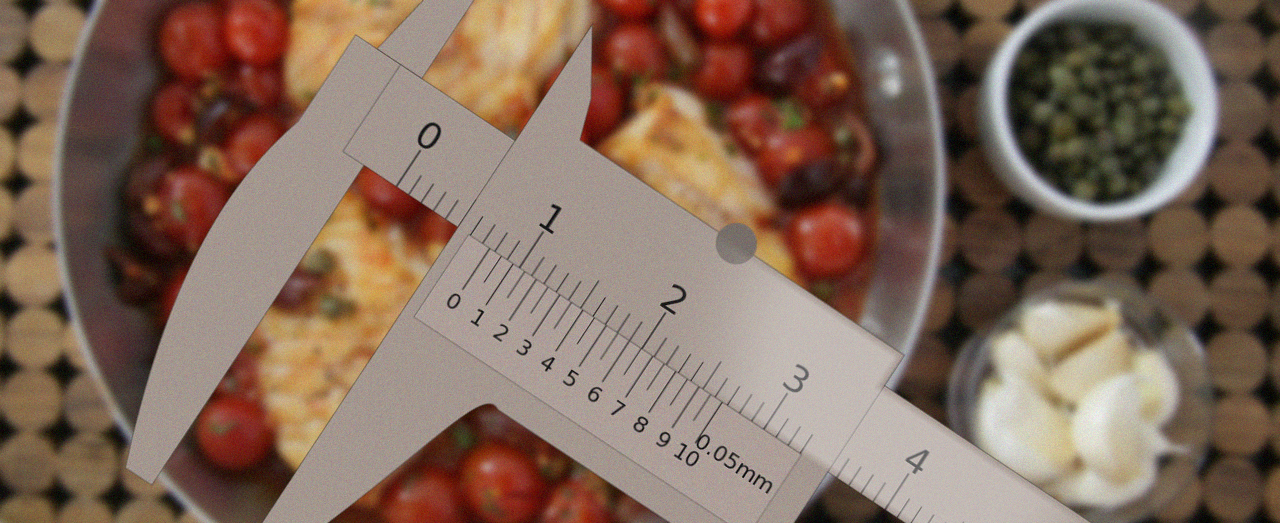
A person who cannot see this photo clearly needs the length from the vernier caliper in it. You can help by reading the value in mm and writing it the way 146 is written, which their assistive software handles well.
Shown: 7.6
